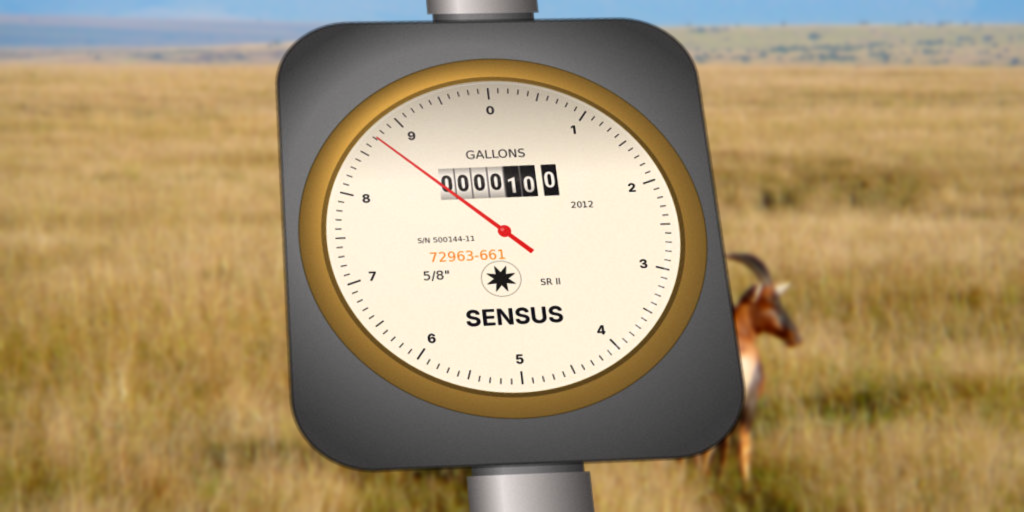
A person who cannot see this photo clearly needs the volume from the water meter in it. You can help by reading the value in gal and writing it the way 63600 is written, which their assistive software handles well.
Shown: 98.7
